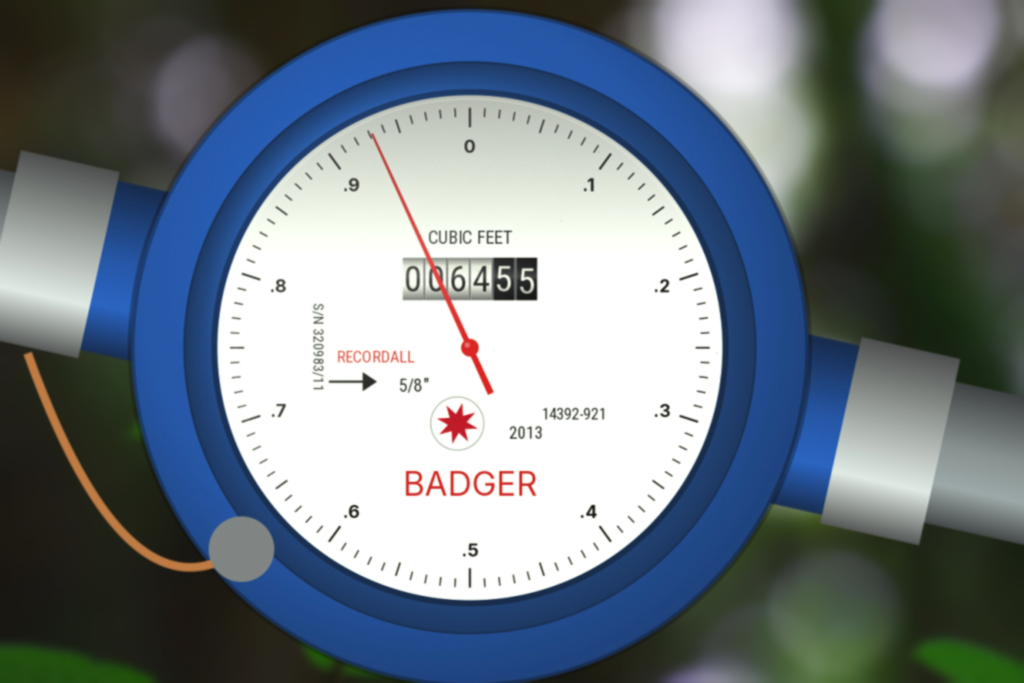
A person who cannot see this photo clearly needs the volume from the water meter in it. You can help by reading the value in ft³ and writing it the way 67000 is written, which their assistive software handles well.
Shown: 6454.93
